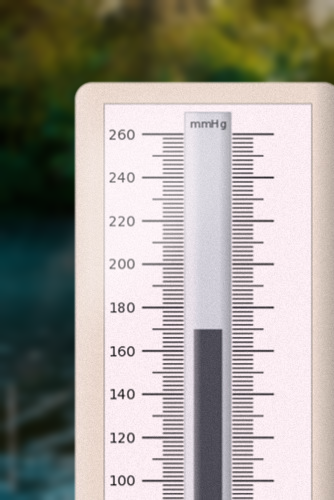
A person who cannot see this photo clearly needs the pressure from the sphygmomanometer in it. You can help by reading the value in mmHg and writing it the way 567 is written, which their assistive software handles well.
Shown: 170
